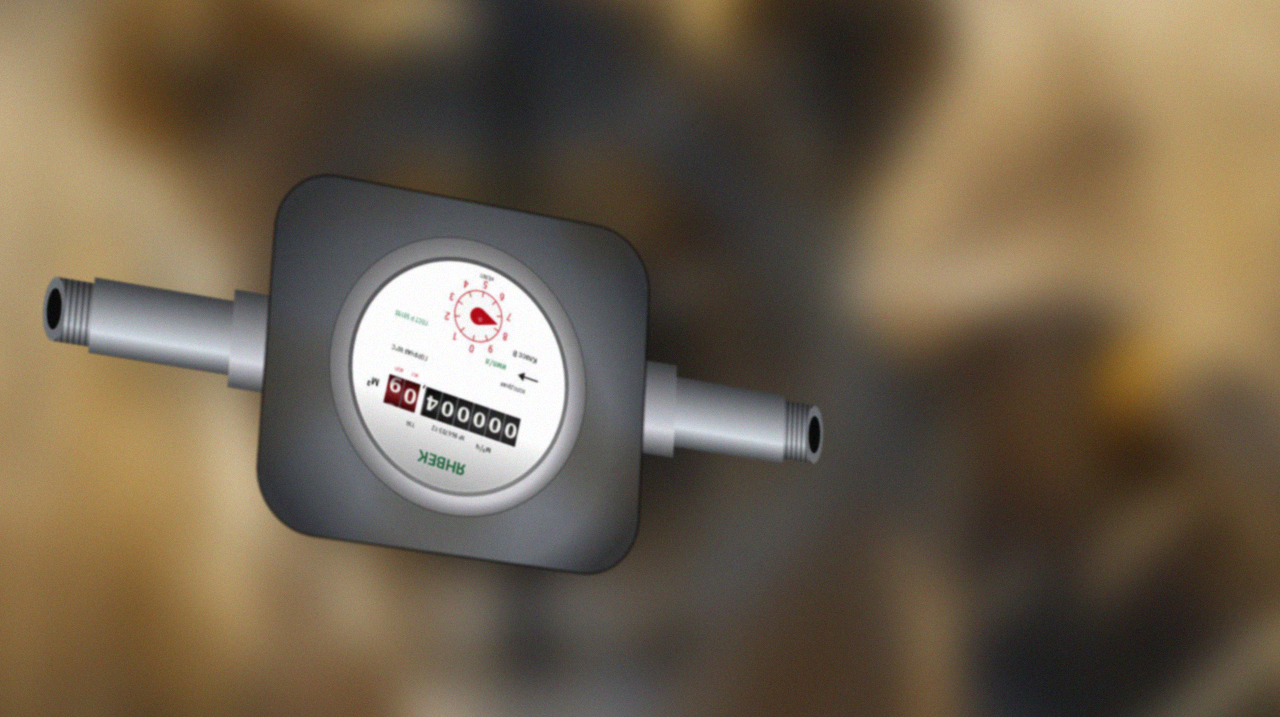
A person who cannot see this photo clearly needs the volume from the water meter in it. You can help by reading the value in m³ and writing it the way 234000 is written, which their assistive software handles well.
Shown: 4.087
